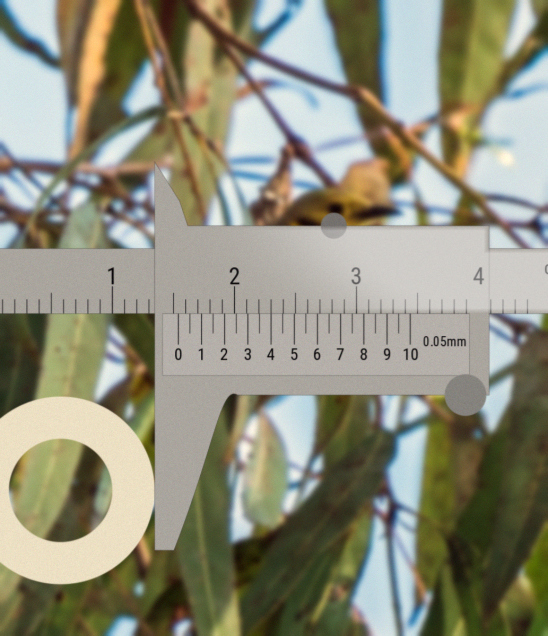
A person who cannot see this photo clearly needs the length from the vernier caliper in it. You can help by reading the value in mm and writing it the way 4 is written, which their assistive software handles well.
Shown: 15.4
